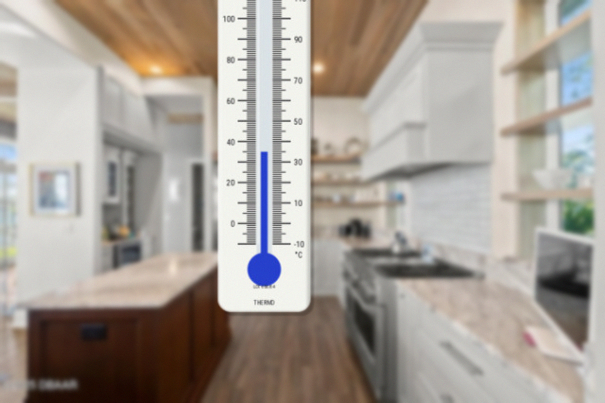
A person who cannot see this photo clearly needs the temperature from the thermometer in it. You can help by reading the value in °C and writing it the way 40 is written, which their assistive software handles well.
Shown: 35
